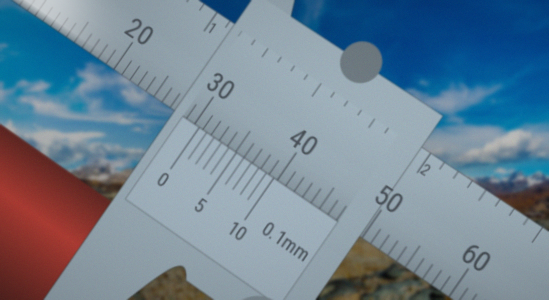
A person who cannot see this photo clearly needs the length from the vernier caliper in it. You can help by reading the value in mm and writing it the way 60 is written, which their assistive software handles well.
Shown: 30.6
